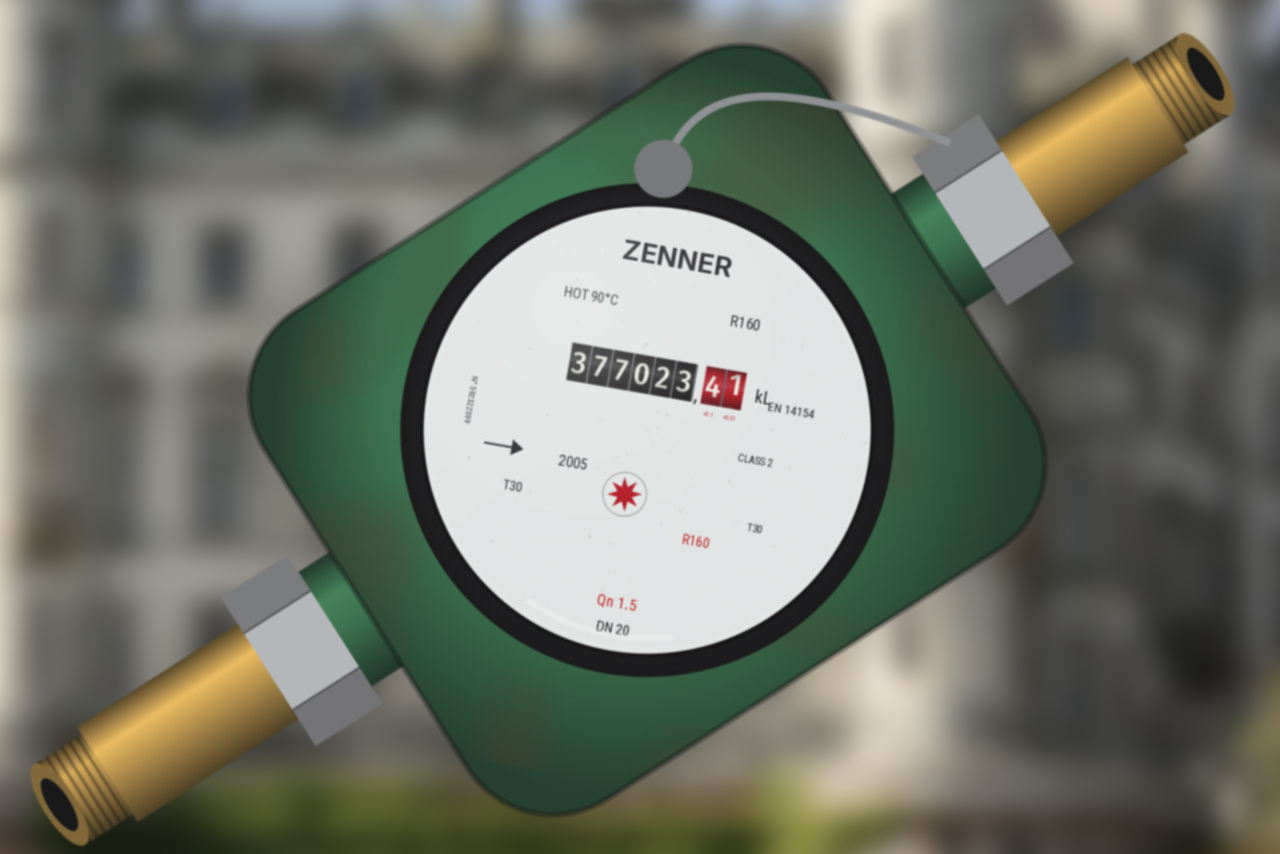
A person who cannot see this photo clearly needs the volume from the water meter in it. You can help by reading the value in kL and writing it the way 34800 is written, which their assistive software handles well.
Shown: 377023.41
